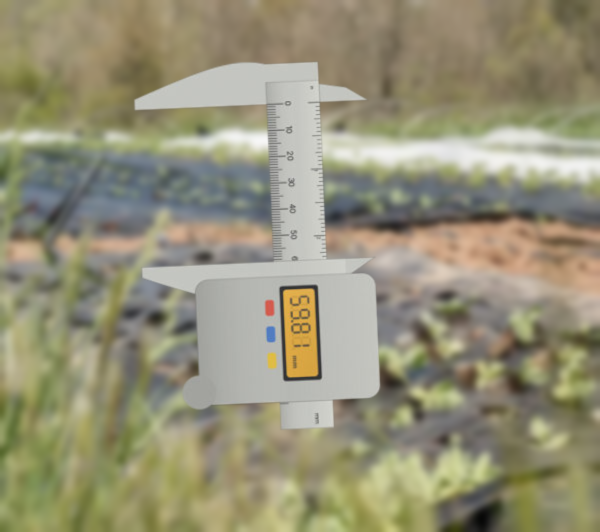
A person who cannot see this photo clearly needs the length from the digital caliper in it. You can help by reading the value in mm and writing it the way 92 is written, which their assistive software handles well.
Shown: 59.81
